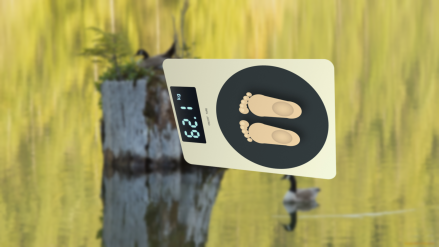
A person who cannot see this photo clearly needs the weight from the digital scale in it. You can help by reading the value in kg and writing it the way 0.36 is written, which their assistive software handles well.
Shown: 62.1
